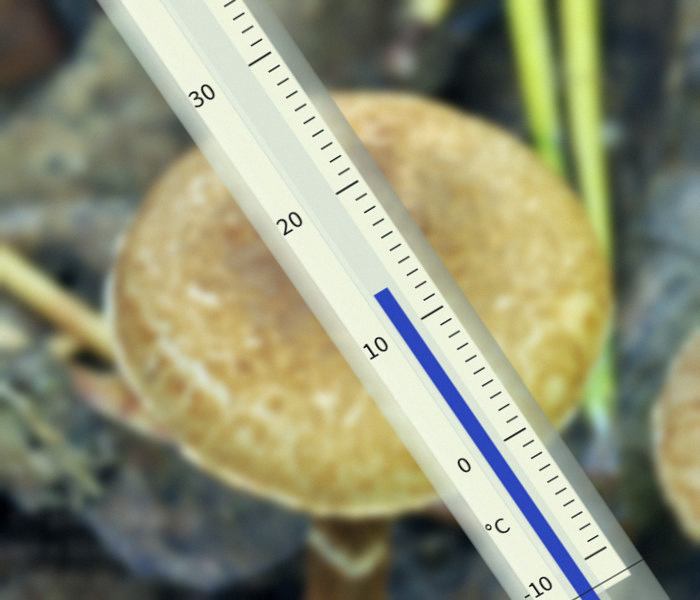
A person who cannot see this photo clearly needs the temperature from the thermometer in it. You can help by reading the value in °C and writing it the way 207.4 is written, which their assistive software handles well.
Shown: 13
